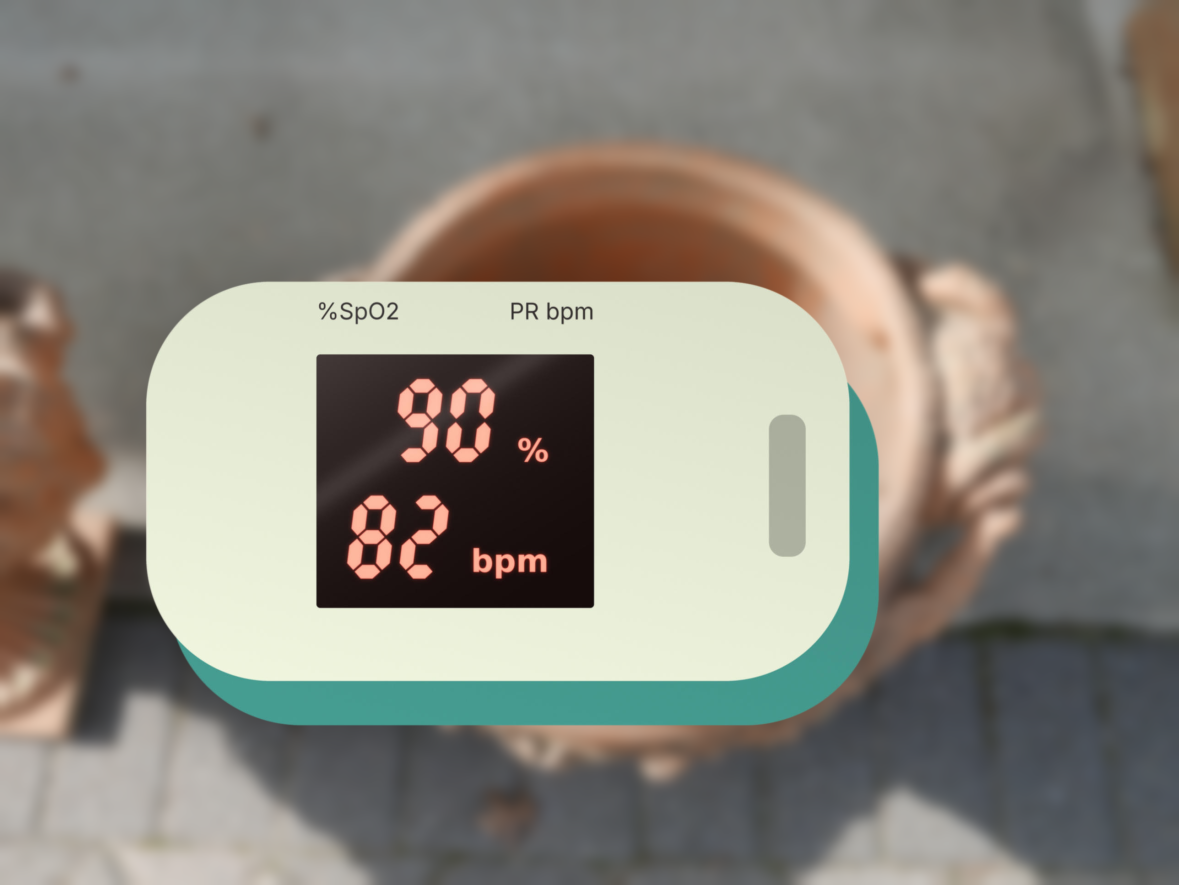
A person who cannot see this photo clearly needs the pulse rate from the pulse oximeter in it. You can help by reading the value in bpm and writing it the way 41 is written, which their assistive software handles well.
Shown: 82
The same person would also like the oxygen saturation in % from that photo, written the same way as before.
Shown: 90
